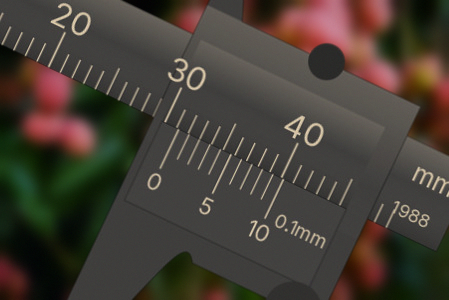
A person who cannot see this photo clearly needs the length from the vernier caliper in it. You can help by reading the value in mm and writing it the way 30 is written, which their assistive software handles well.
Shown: 31.2
